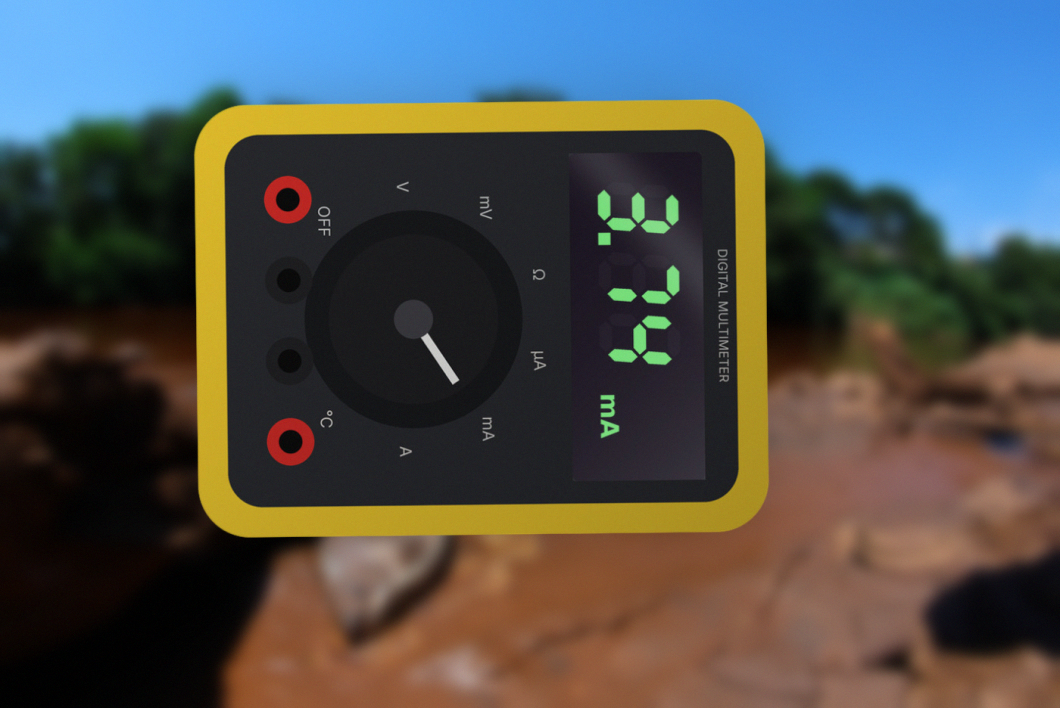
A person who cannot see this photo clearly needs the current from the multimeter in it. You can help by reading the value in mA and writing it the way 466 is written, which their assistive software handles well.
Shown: 3.74
